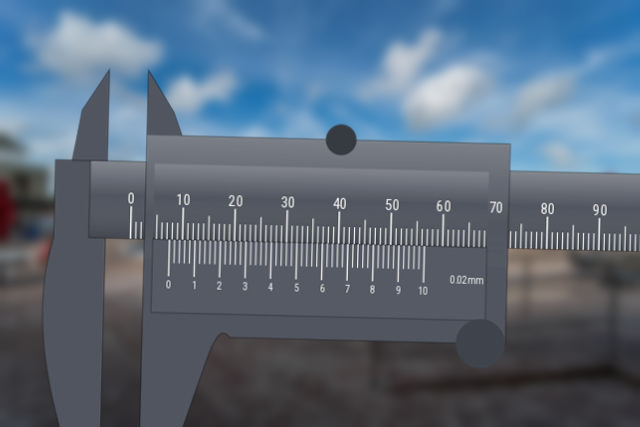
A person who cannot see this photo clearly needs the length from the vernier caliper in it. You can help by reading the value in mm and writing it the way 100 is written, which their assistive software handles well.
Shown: 7.5
